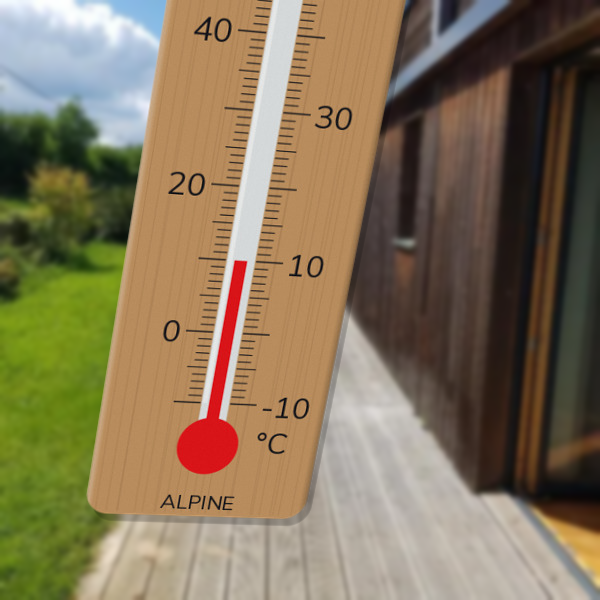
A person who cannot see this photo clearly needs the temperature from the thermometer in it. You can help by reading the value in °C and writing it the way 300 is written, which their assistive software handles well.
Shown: 10
